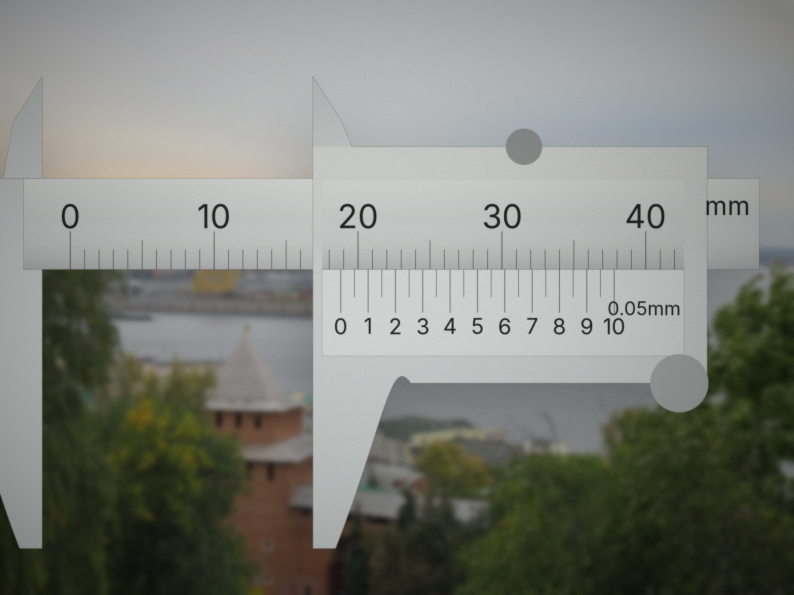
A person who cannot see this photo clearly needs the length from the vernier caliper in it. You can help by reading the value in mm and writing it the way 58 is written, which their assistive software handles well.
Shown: 18.8
